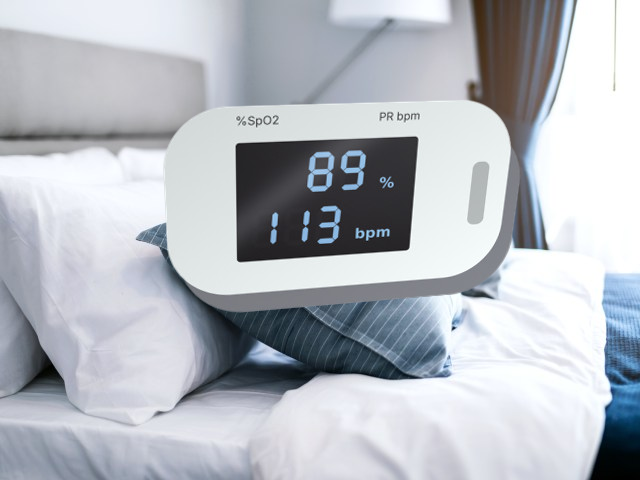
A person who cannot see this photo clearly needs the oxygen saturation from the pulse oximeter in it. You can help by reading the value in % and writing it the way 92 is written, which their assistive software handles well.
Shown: 89
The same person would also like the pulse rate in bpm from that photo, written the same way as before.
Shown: 113
